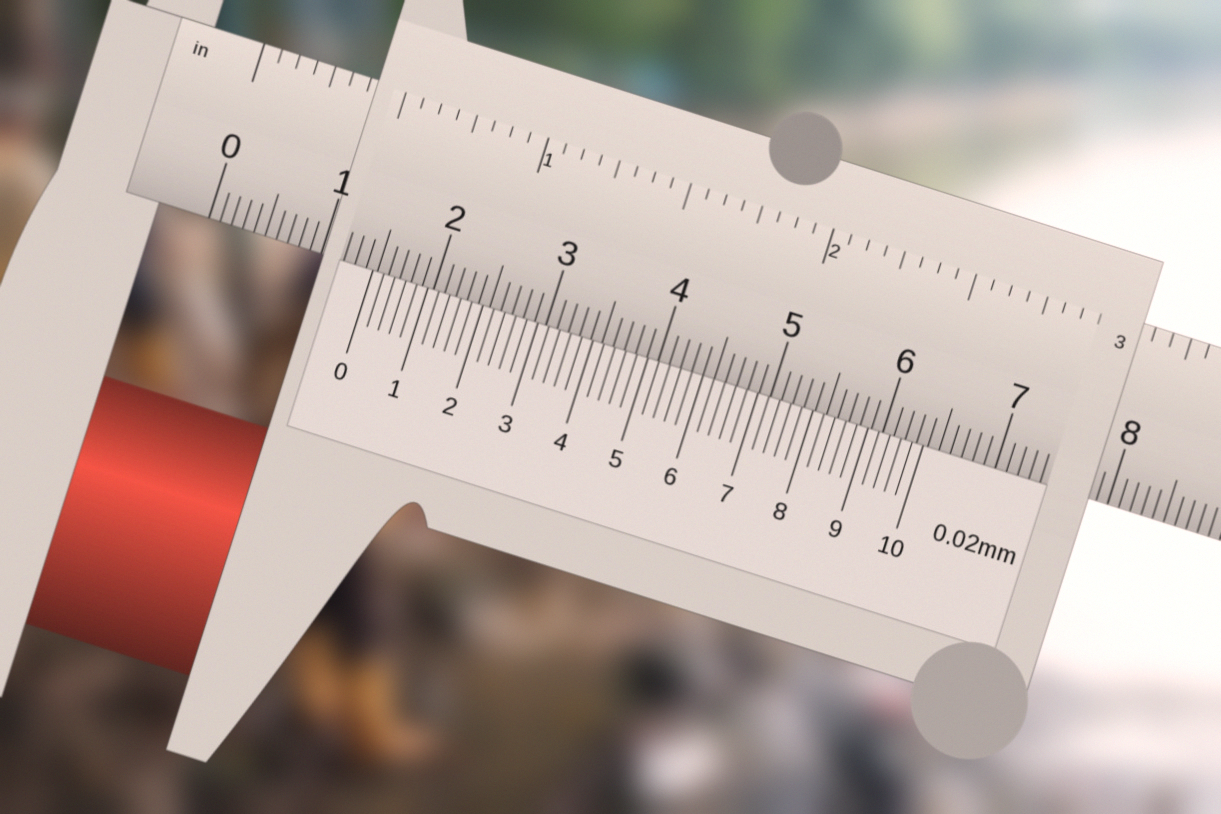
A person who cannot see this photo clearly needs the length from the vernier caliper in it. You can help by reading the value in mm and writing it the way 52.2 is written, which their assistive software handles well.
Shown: 14.6
